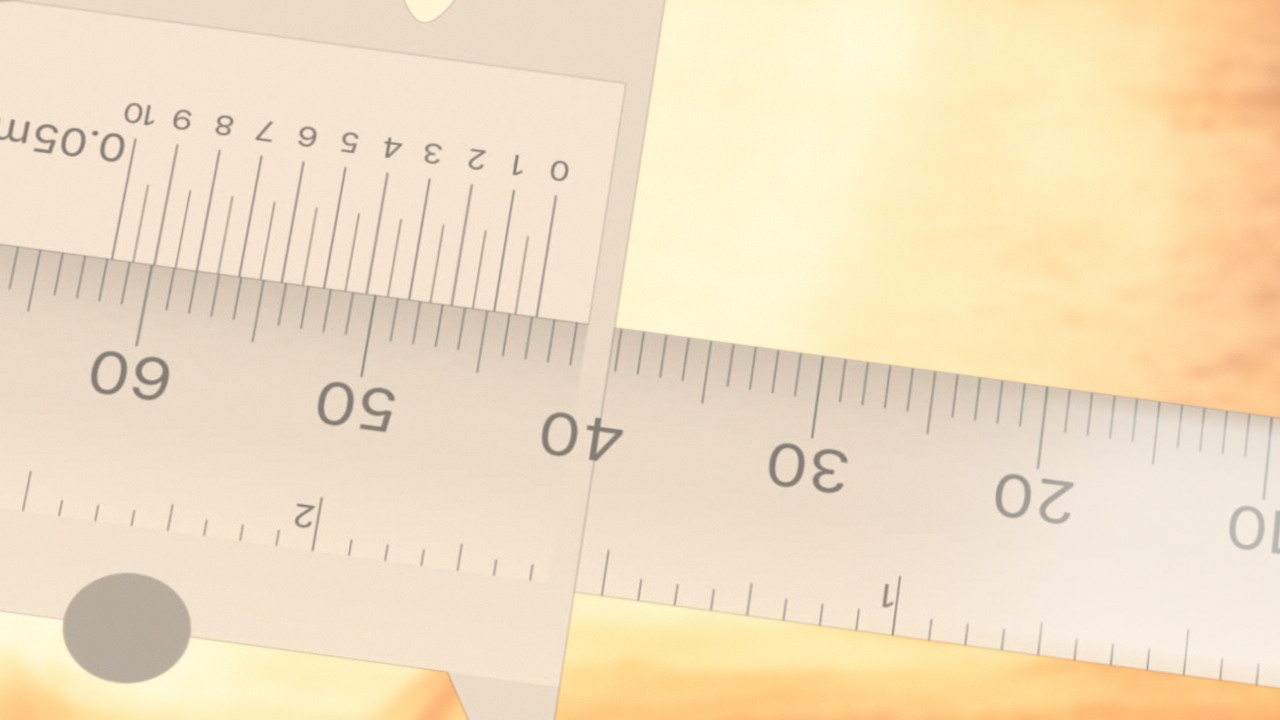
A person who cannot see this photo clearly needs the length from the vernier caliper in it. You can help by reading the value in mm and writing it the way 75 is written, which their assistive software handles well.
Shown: 42.8
